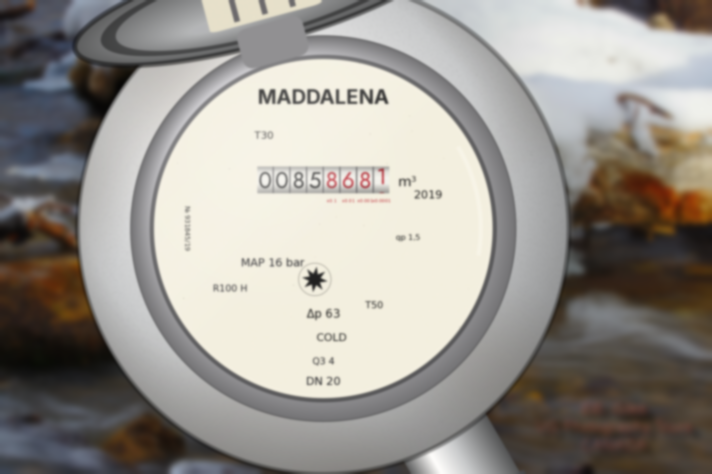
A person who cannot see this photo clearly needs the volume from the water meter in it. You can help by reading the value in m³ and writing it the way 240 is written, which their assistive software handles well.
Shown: 85.8681
